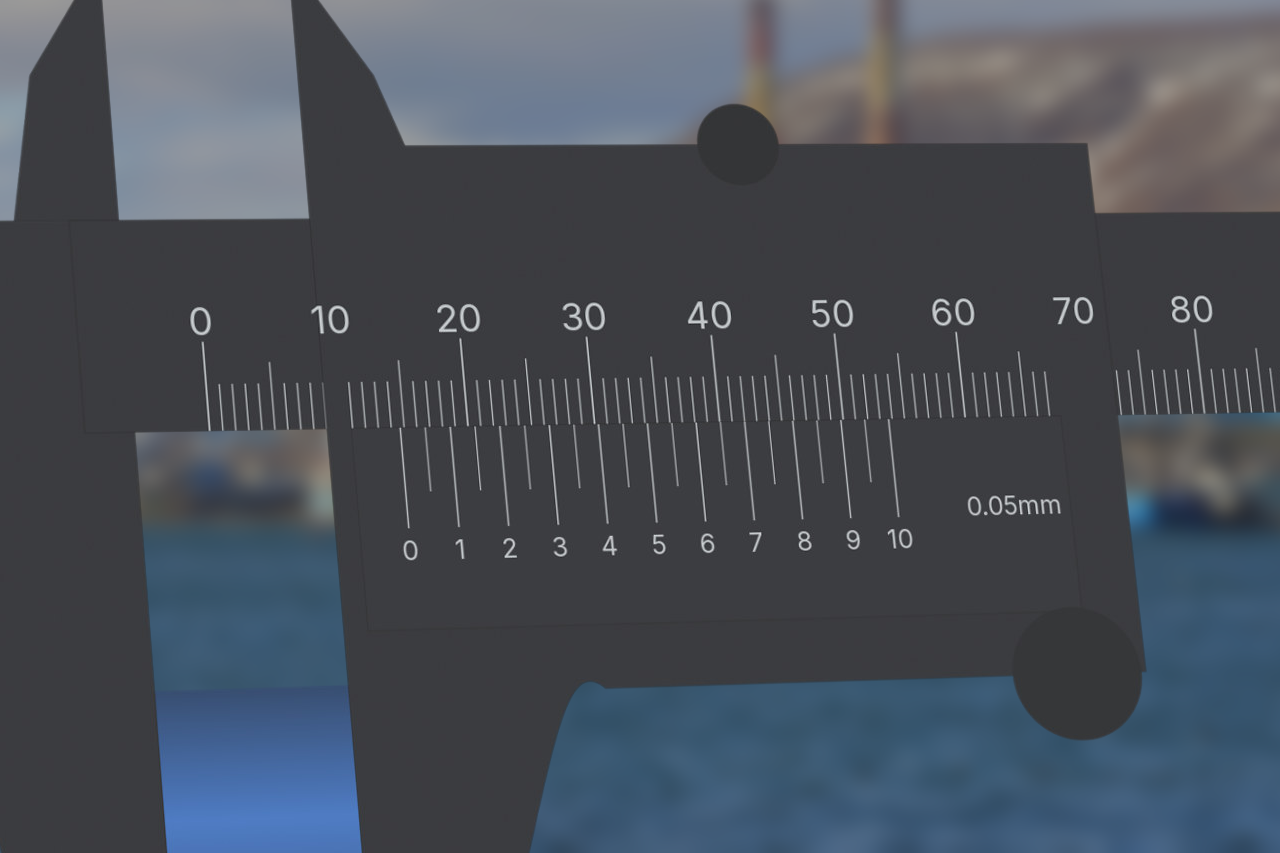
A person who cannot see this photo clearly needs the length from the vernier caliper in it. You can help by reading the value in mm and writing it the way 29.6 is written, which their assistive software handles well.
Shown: 14.7
